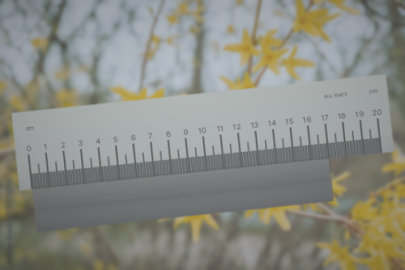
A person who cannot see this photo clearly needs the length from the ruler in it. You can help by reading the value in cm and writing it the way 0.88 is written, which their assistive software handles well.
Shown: 17
